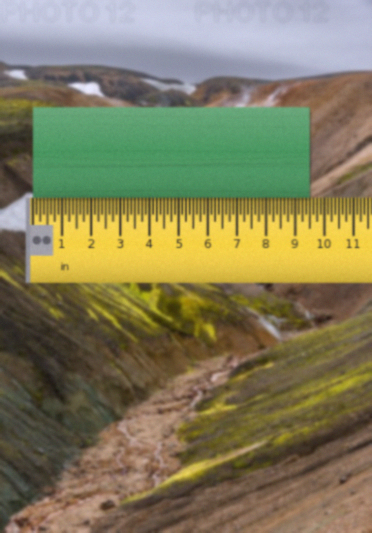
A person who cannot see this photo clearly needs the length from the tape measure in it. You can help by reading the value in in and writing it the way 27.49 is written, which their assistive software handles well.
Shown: 9.5
